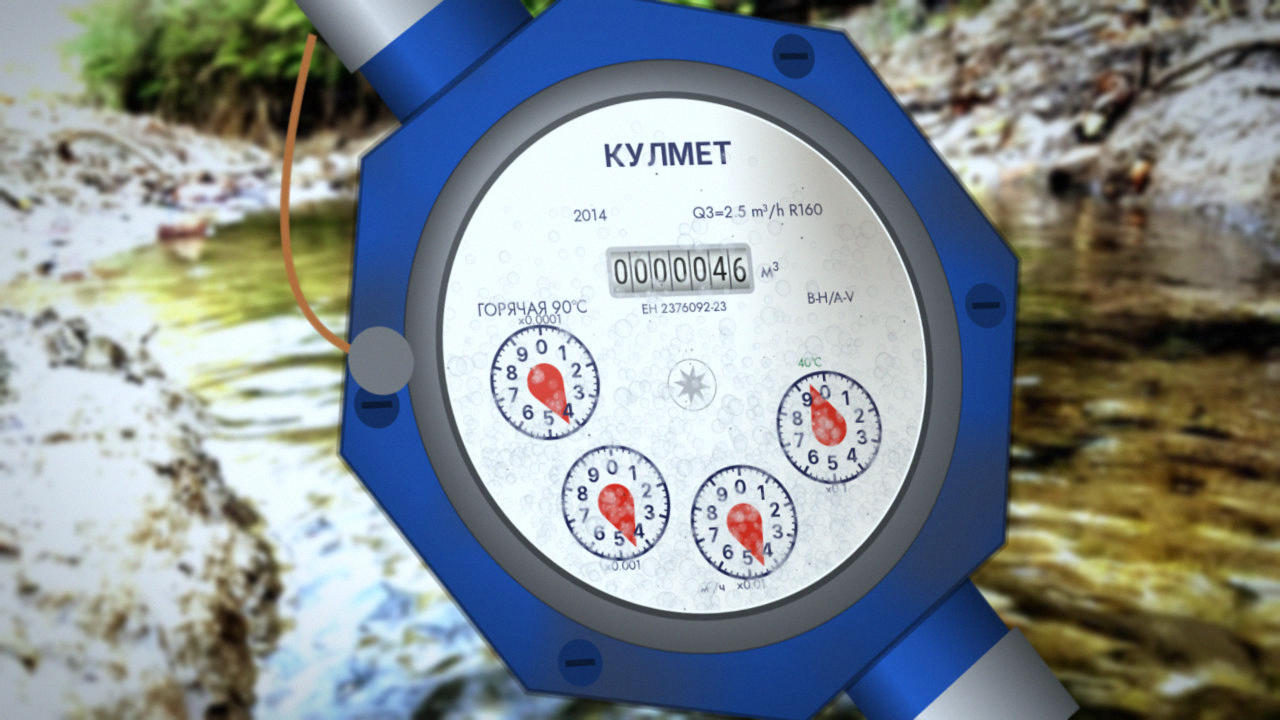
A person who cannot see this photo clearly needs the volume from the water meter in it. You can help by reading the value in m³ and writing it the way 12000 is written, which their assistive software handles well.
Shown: 45.9444
